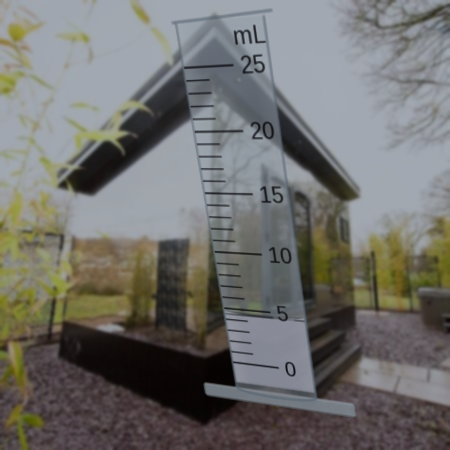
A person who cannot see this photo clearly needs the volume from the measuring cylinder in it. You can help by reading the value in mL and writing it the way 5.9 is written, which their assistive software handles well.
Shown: 4.5
